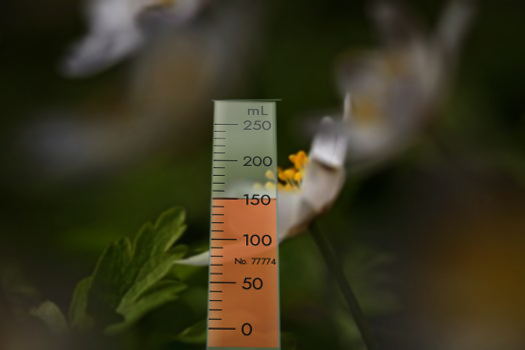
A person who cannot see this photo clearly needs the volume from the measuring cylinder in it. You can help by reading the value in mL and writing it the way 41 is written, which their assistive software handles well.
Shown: 150
